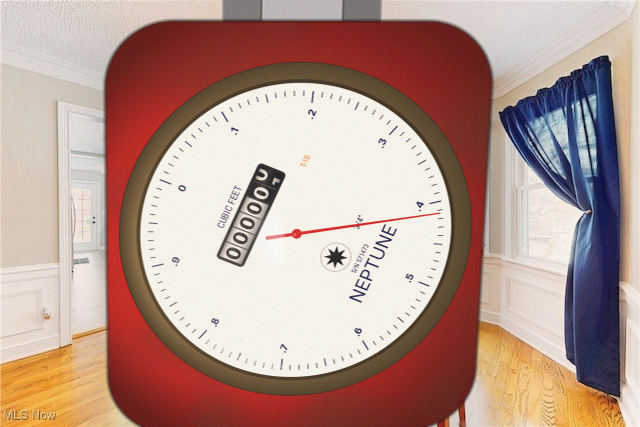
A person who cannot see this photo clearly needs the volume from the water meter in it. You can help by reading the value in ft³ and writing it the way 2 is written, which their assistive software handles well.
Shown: 0.41
